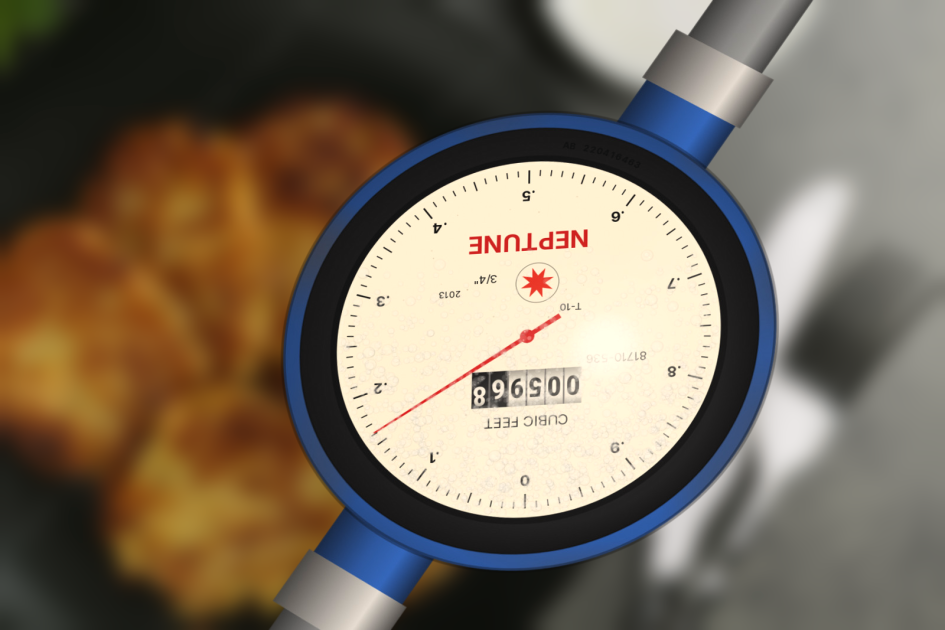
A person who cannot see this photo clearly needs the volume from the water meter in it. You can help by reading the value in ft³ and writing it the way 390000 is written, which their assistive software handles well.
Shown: 5968.16
